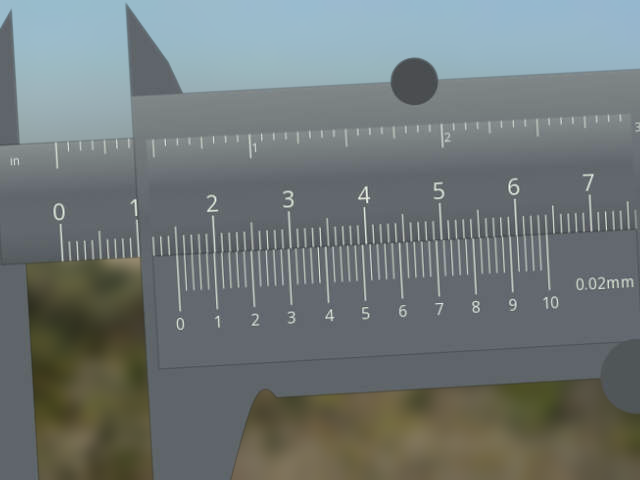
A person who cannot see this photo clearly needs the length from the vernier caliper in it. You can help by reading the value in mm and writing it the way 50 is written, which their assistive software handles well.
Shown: 15.0
